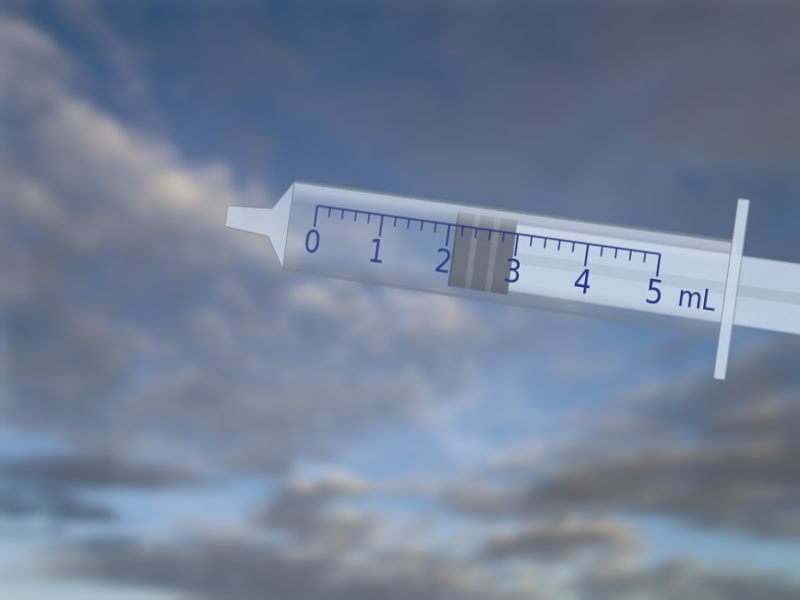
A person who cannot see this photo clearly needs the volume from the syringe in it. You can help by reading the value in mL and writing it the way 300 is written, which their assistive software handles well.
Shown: 2.1
